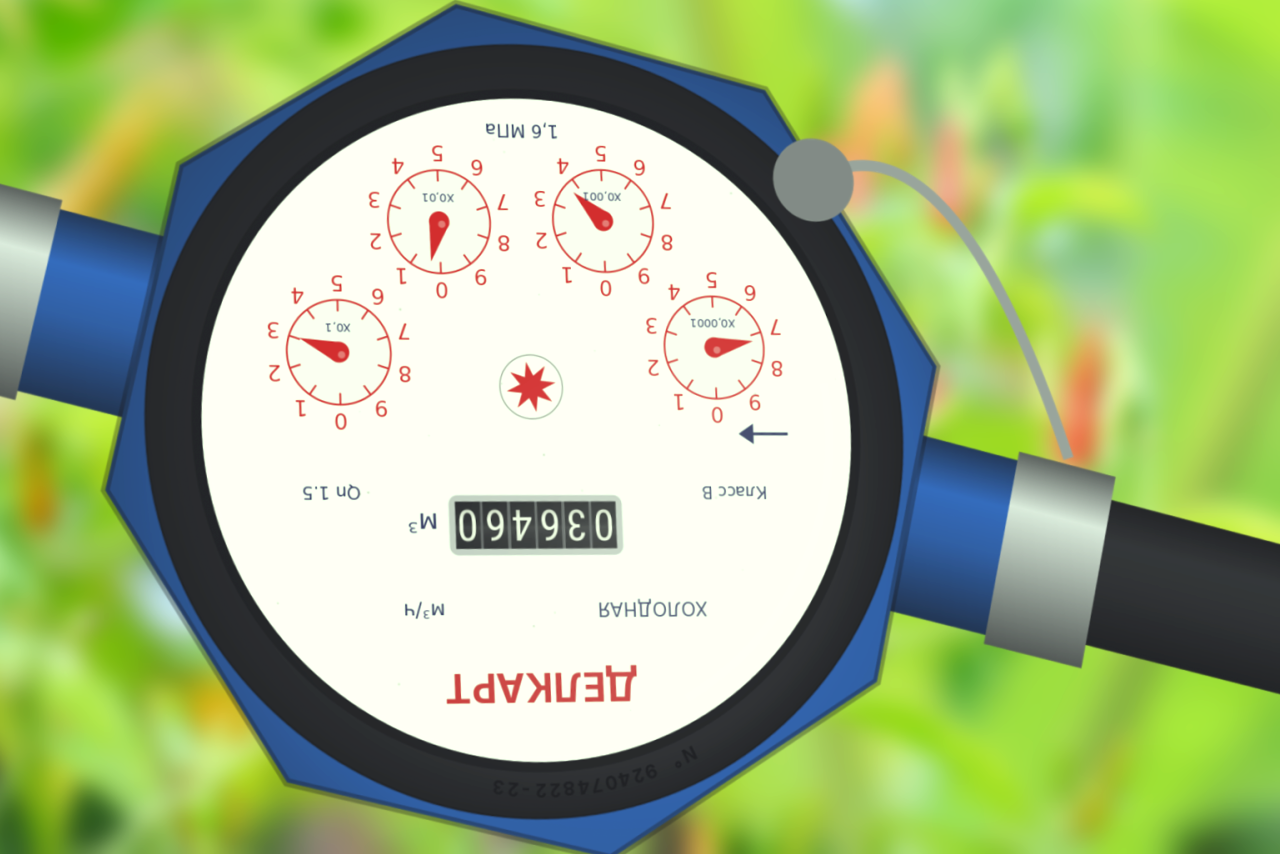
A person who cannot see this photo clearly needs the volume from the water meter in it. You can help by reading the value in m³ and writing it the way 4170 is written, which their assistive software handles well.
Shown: 36460.3037
